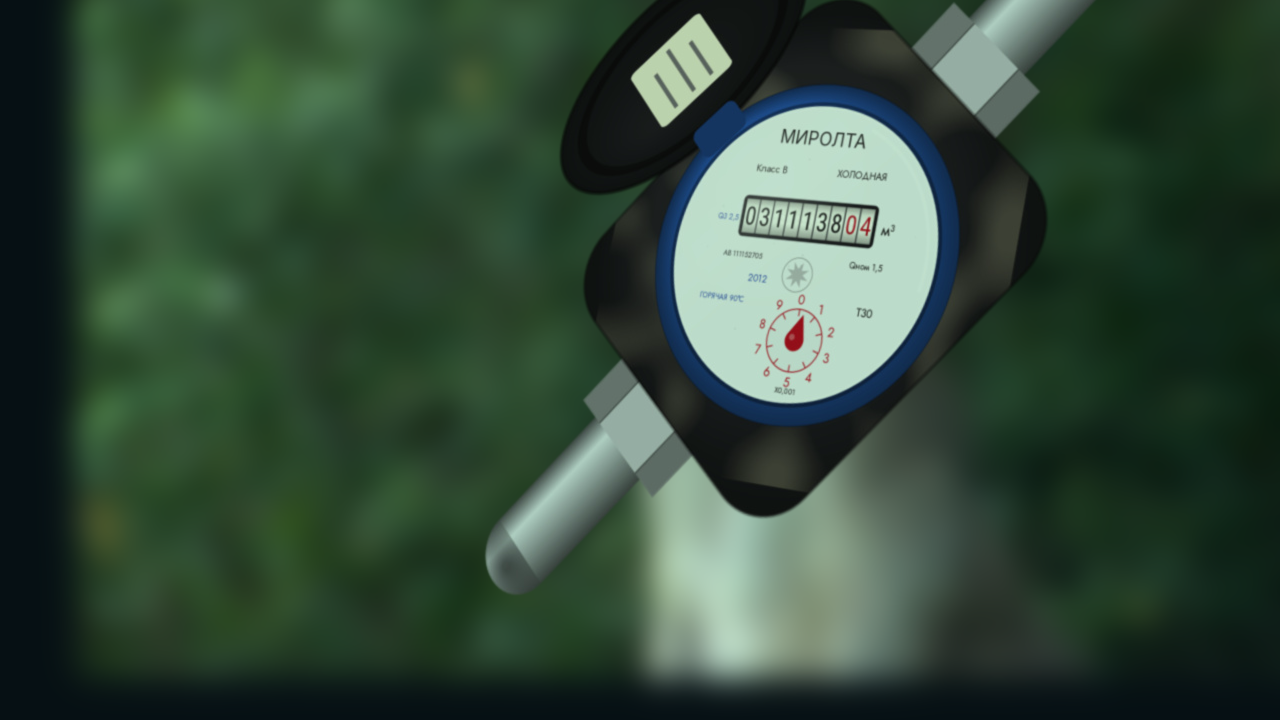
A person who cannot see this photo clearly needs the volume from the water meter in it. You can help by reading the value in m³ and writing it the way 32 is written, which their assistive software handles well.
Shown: 311138.040
